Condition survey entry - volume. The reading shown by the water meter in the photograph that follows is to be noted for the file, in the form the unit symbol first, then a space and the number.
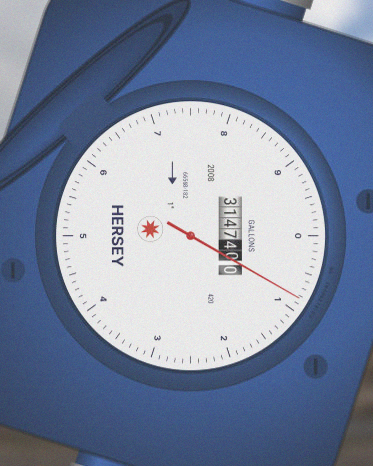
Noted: gal 3147400.8
